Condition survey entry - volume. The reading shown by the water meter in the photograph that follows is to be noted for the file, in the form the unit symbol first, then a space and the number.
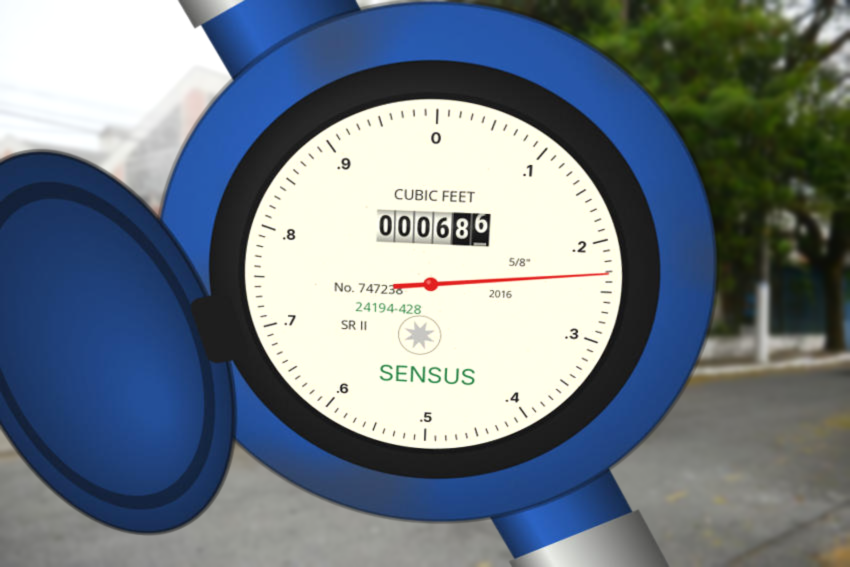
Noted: ft³ 686.23
